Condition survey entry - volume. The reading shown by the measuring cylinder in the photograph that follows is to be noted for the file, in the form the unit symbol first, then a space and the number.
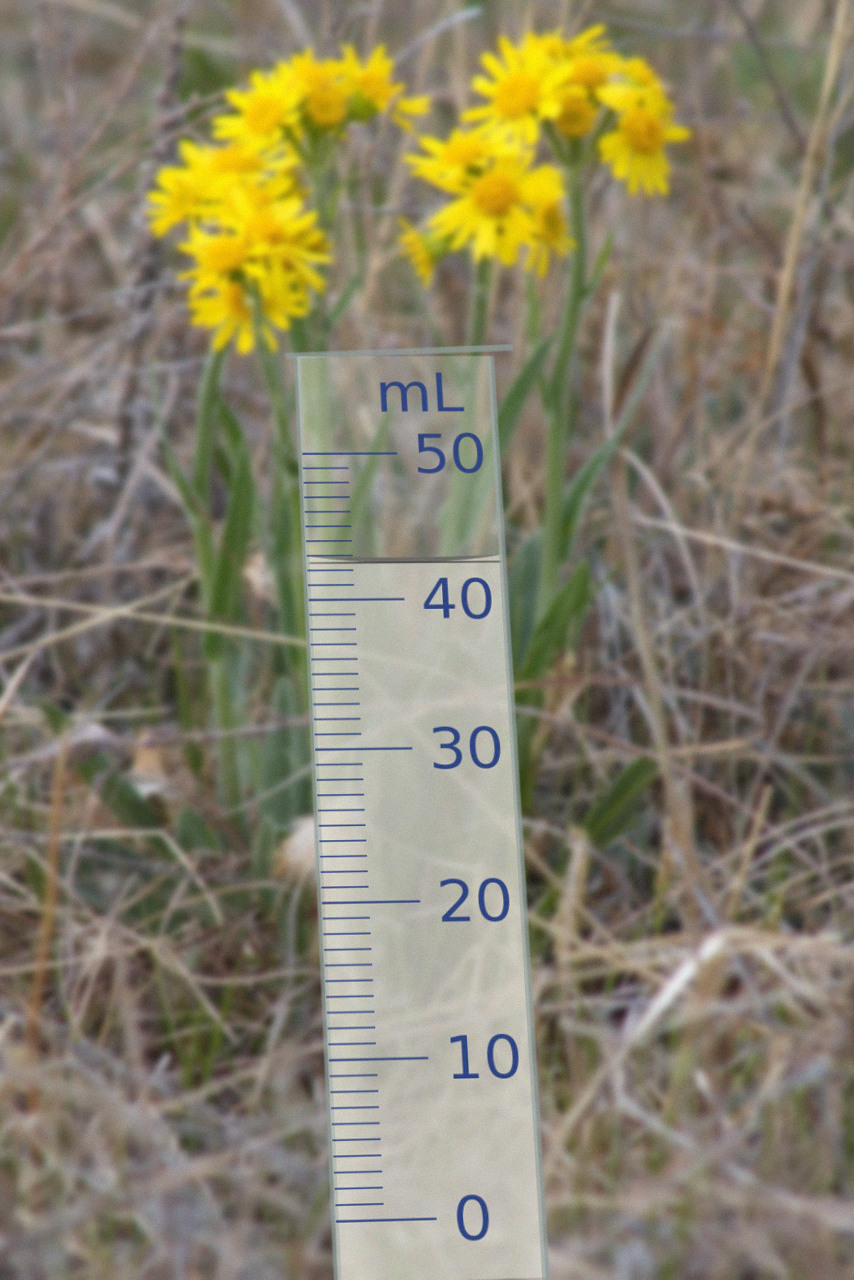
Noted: mL 42.5
